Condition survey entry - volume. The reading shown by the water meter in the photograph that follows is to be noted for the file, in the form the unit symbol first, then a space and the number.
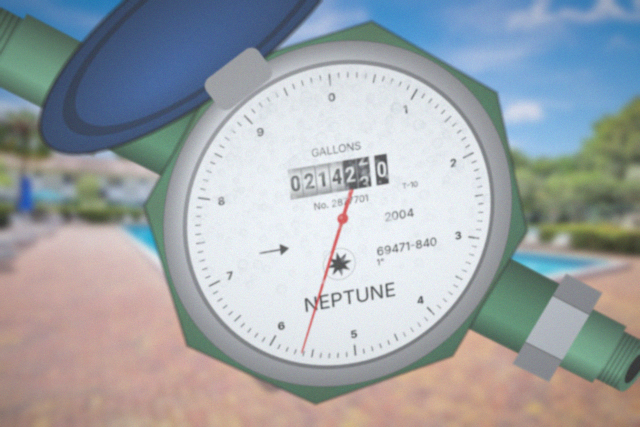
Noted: gal 214225.6
